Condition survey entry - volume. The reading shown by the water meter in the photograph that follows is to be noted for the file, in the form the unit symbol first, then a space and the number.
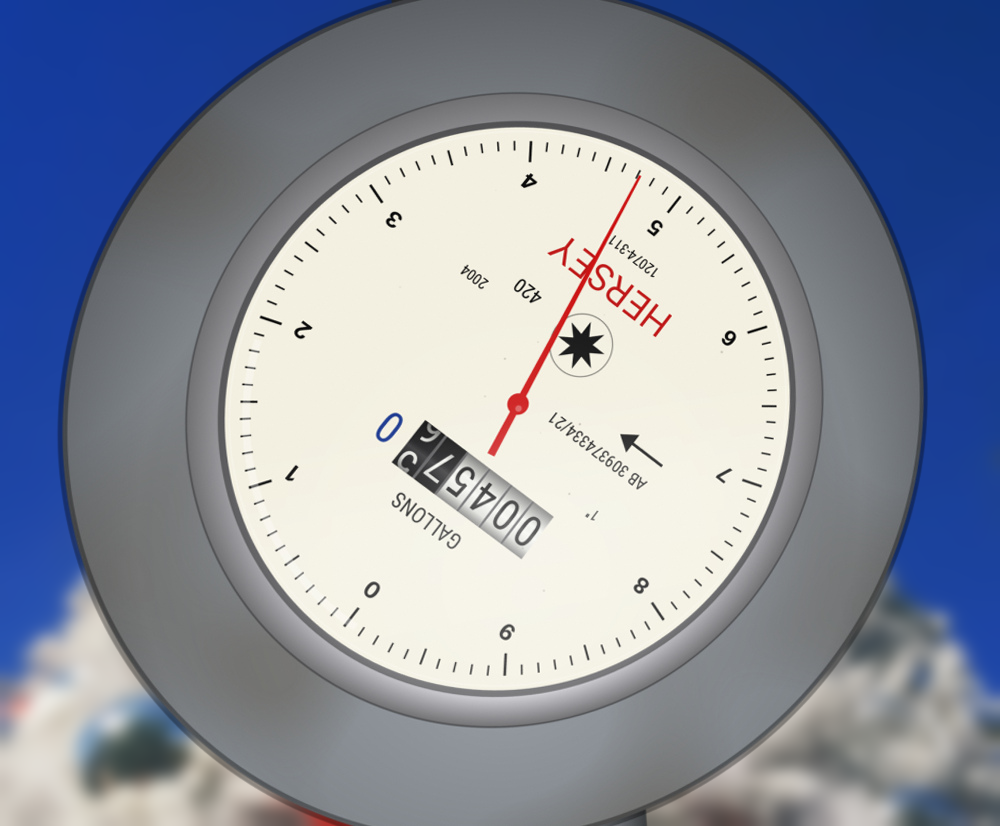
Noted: gal 45754.7
